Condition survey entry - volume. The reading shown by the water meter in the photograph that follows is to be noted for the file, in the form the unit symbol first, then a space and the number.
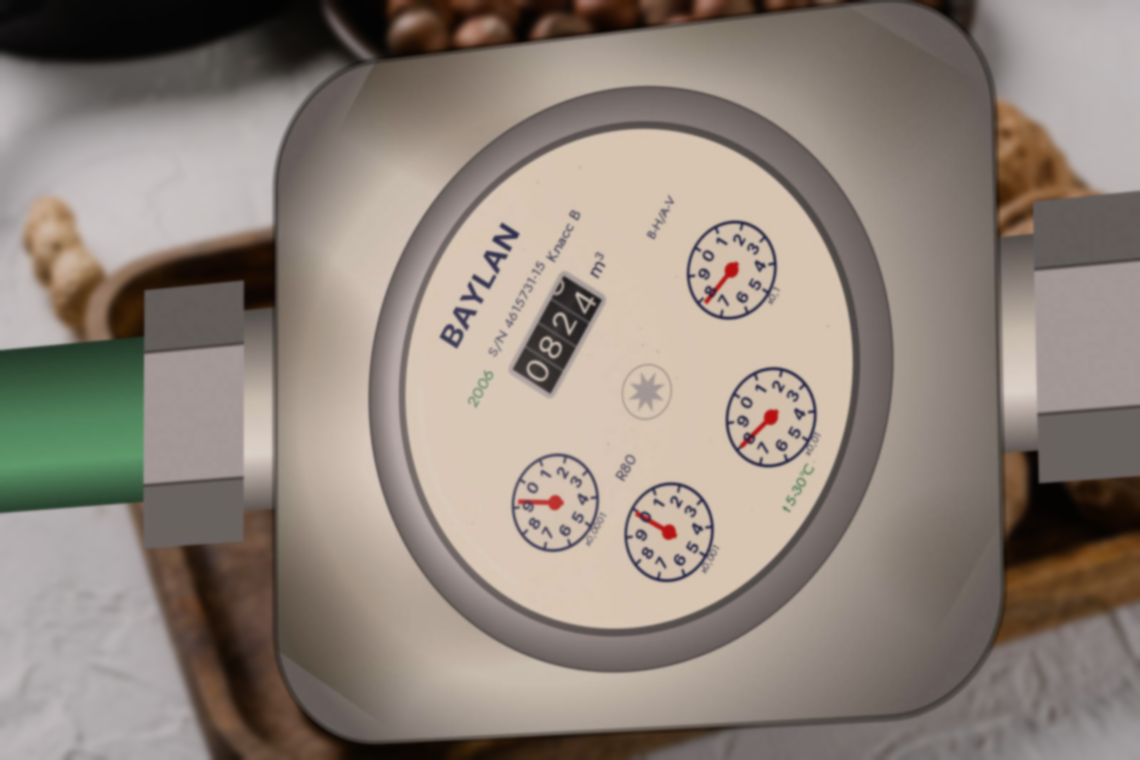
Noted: m³ 823.7799
